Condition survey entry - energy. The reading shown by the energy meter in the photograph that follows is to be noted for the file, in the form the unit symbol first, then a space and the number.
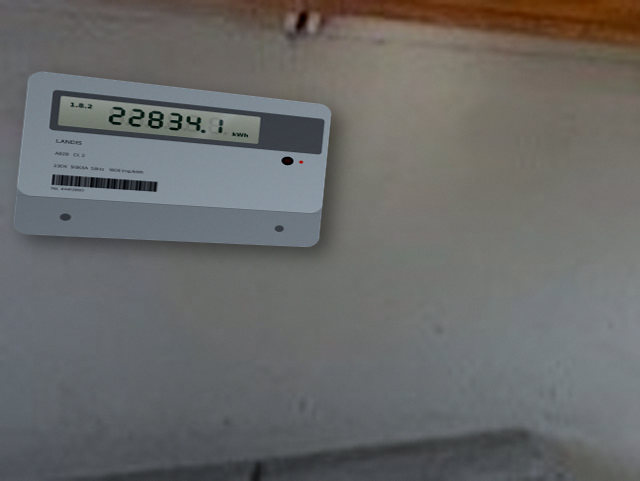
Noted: kWh 22834.1
